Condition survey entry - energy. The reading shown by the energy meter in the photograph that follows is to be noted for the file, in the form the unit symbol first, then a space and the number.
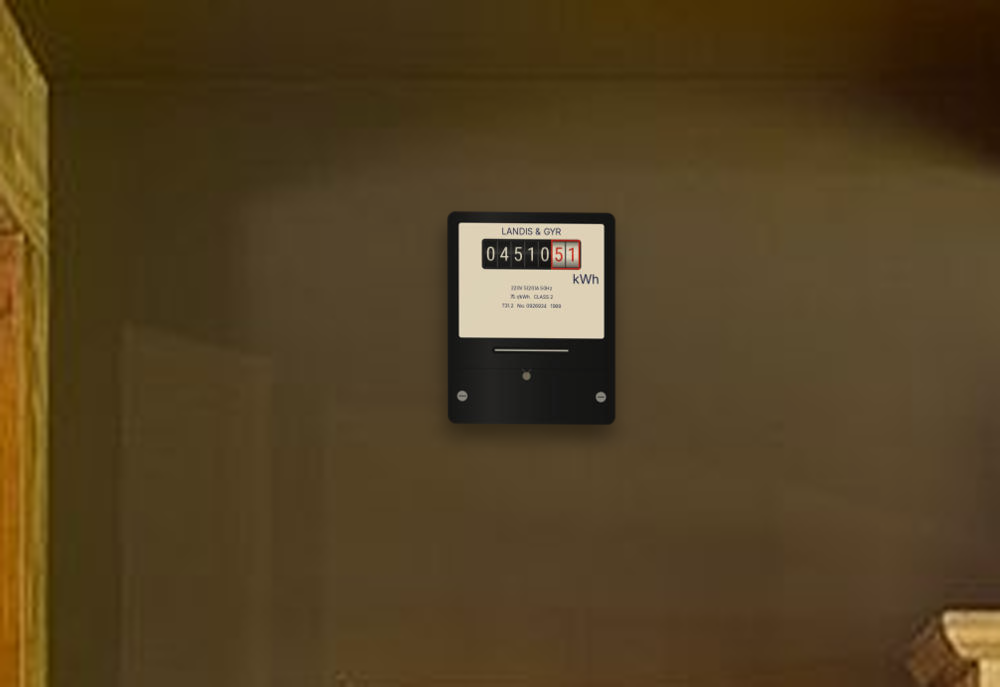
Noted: kWh 4510.51
